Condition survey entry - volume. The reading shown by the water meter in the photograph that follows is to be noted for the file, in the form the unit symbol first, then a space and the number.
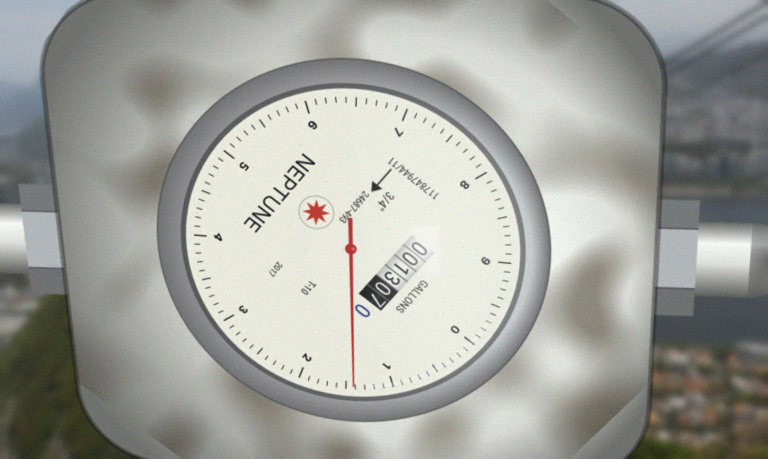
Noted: gal 13071.4
